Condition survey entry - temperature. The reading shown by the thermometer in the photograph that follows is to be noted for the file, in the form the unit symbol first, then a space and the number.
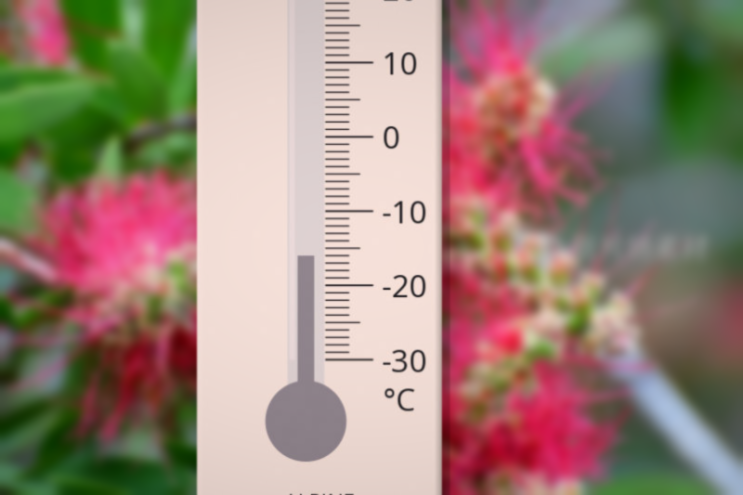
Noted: °C -16
